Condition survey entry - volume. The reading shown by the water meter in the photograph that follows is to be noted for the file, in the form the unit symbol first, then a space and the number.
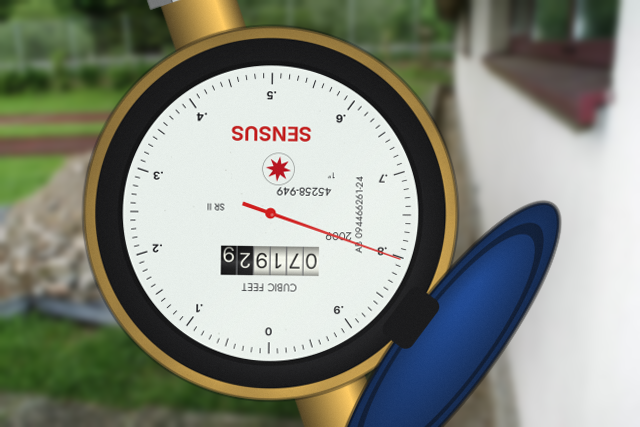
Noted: ft³ 71928.80
